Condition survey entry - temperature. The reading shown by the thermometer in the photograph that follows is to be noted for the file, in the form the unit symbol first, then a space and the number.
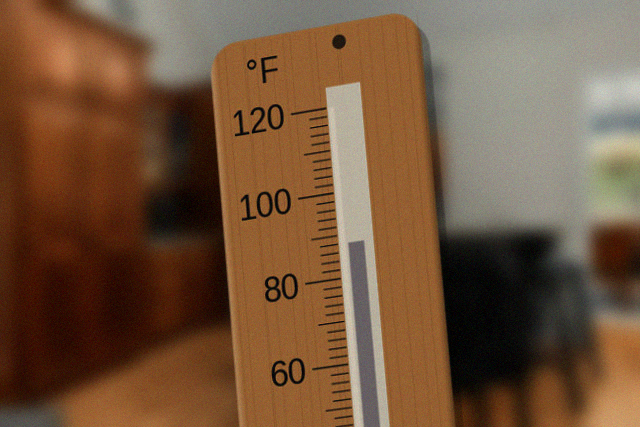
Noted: °F 88
